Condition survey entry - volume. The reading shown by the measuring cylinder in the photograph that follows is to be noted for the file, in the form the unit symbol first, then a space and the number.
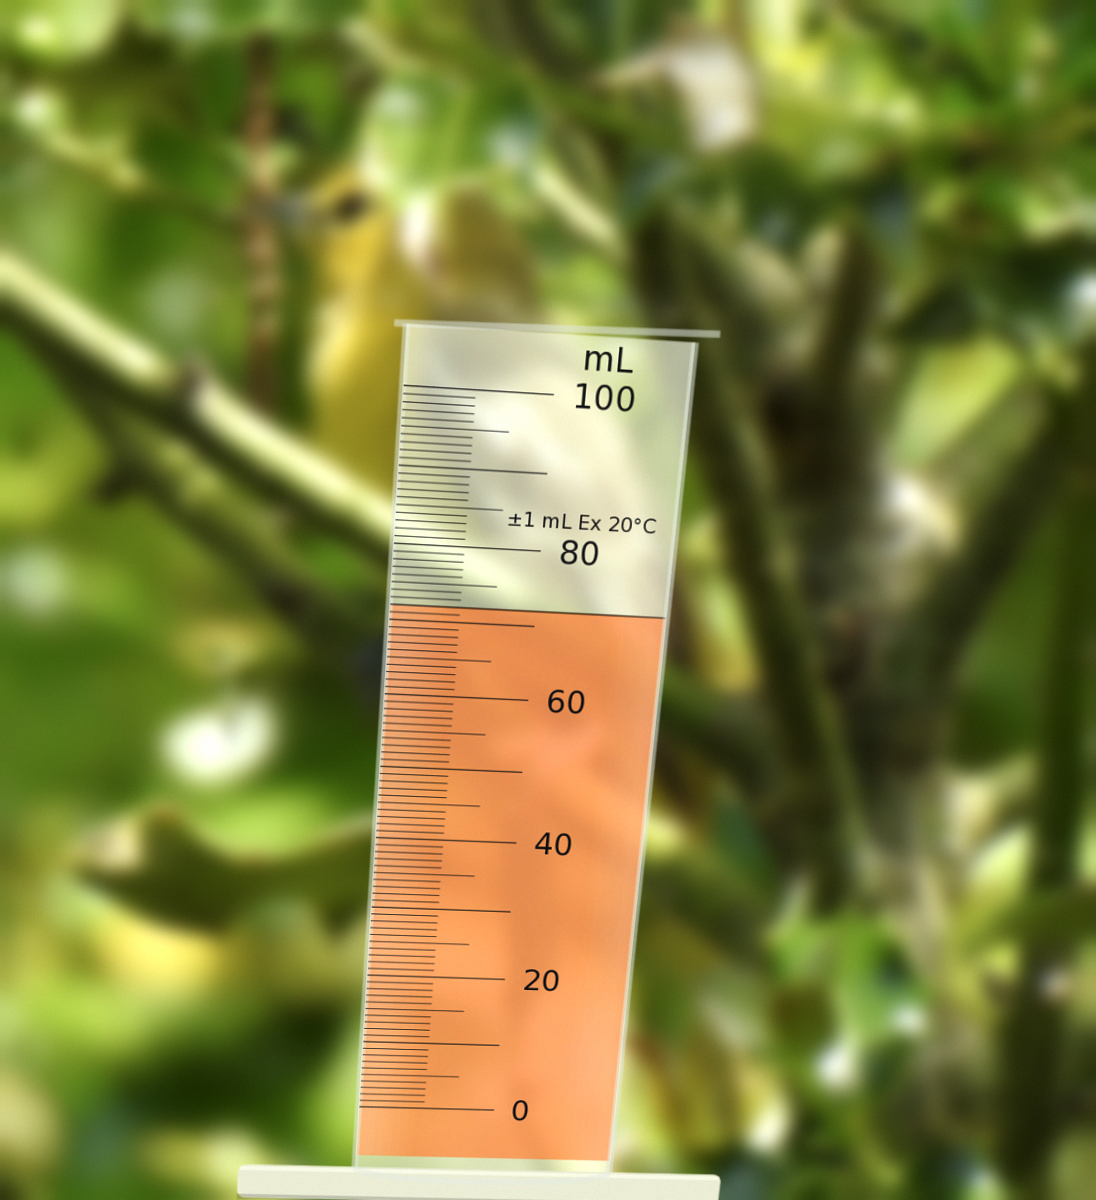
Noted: mL 72
